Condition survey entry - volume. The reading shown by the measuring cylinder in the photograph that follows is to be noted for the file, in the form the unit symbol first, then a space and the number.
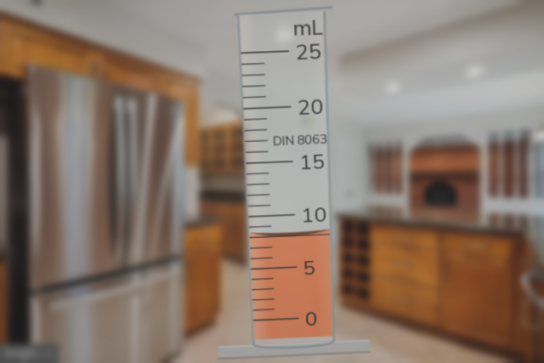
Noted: mL 8
